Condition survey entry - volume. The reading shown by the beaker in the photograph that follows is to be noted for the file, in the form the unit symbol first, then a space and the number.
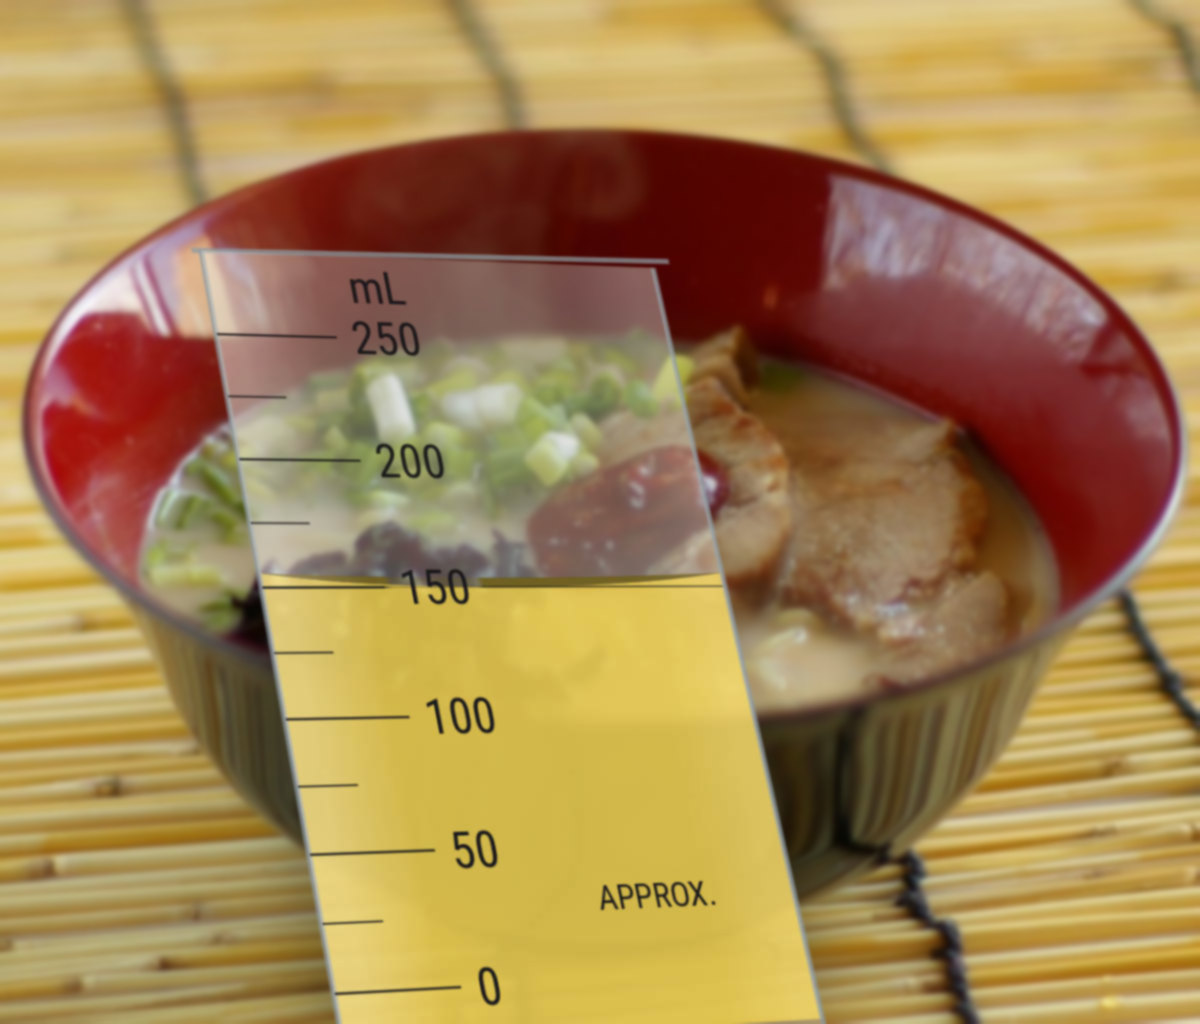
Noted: mL 150
